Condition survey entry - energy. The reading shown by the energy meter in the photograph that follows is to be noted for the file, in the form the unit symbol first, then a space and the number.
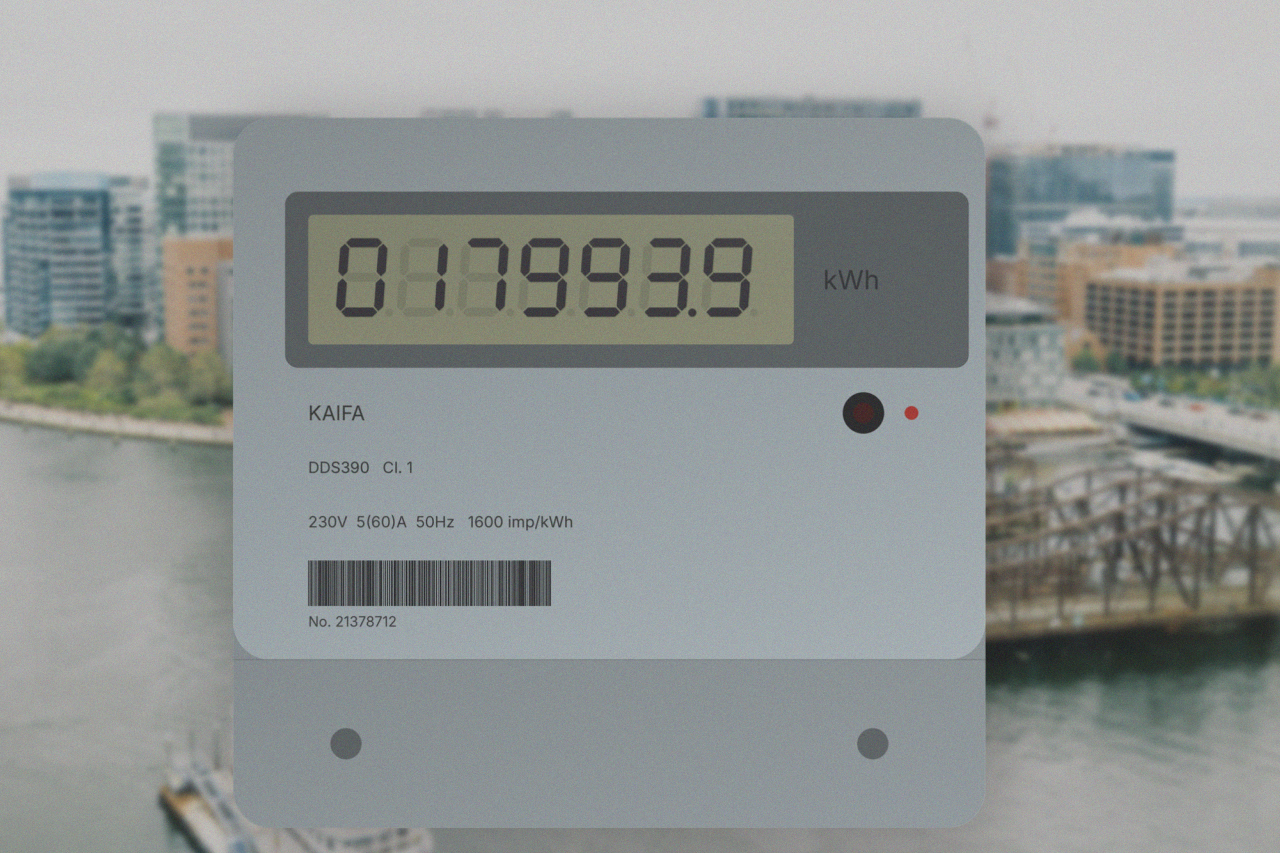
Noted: kWh 17993.9
